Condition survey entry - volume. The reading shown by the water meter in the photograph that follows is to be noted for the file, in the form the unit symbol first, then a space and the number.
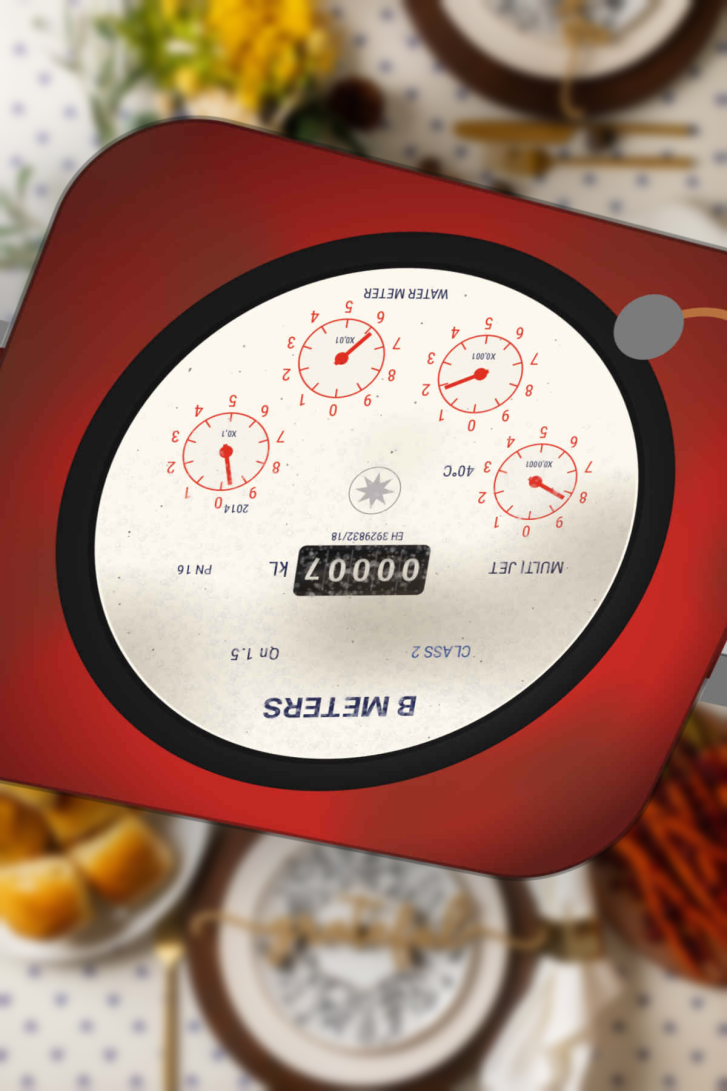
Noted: kL 6.9618
